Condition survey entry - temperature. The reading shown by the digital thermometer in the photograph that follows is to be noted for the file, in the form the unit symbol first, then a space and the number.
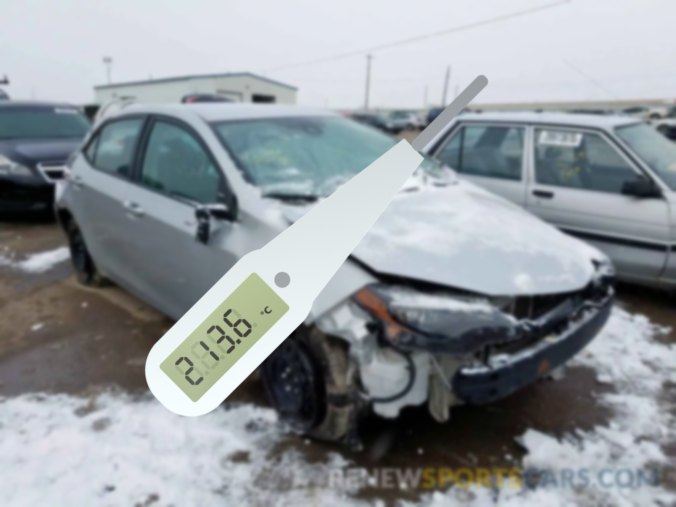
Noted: °C 213.6
